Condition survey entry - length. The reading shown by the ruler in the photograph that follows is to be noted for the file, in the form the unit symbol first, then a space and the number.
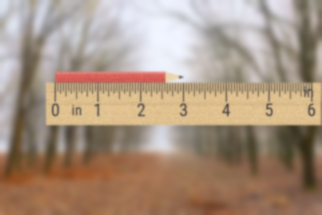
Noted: in 3
